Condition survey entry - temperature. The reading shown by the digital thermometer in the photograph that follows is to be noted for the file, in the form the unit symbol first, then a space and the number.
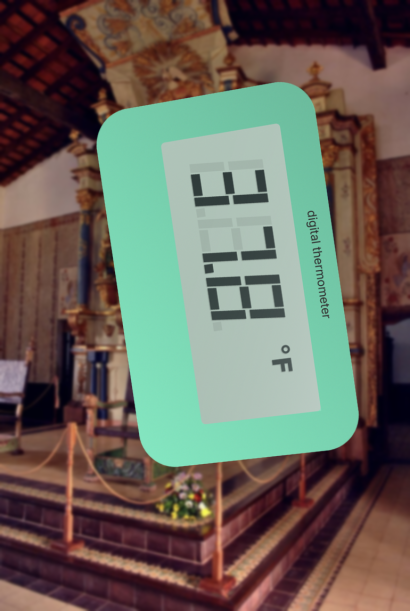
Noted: °F 37.8
